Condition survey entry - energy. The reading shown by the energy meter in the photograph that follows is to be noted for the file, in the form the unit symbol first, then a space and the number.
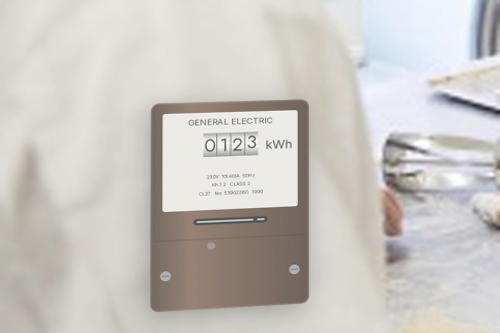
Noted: kWh 123
